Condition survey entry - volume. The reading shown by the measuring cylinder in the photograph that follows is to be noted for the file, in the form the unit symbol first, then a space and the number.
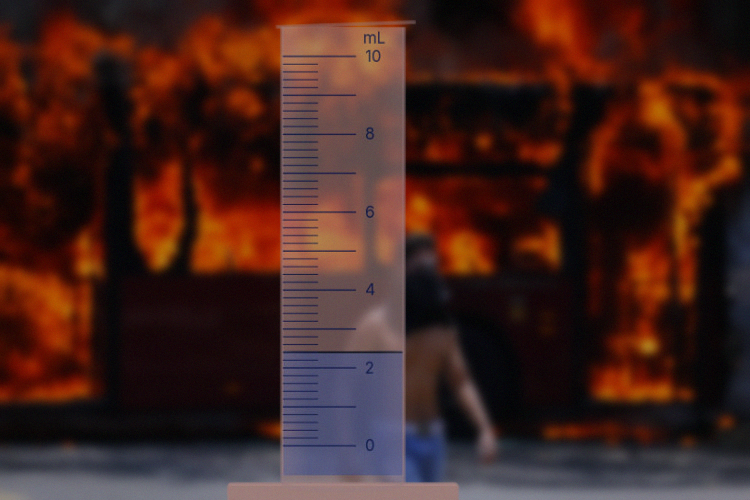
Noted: mL 2.4
